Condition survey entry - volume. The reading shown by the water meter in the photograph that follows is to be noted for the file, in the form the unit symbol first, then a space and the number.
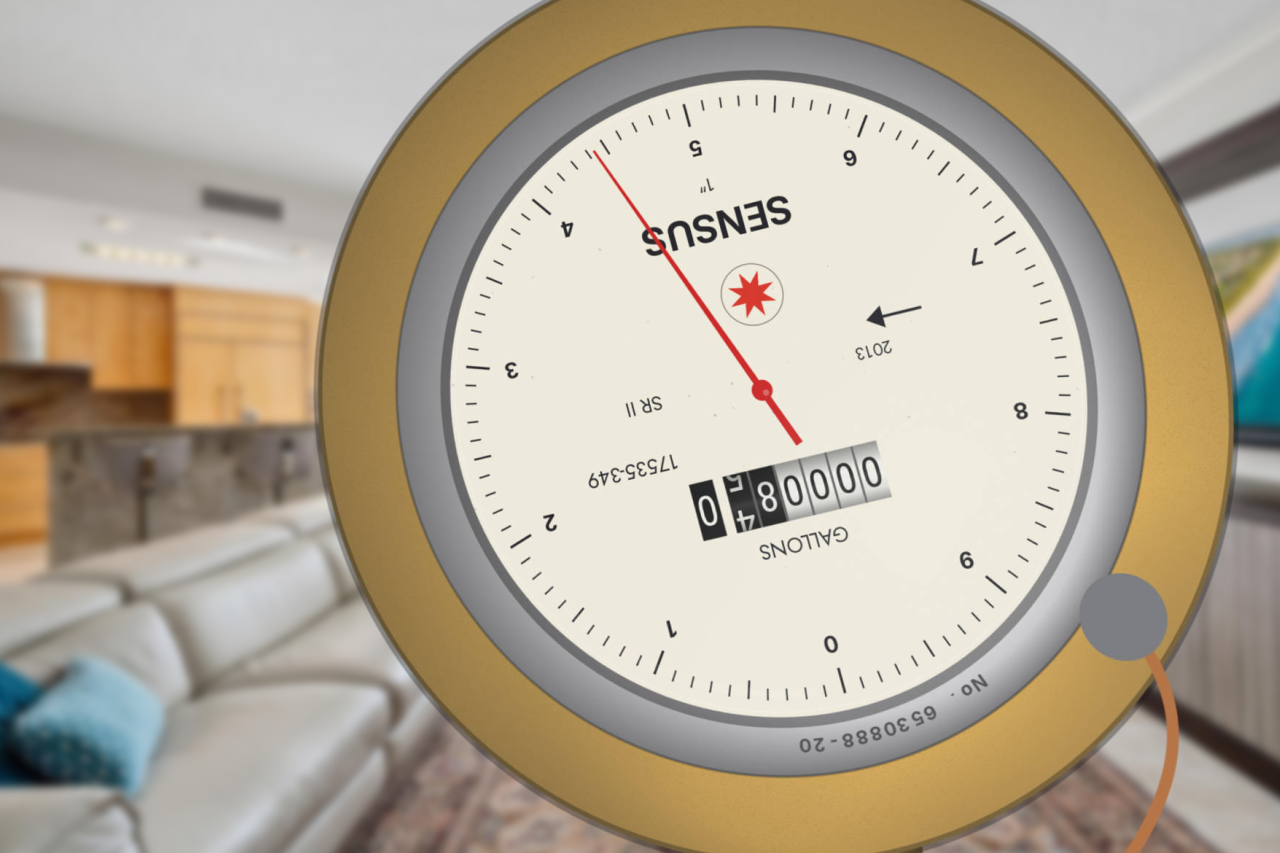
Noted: gal 844.4
